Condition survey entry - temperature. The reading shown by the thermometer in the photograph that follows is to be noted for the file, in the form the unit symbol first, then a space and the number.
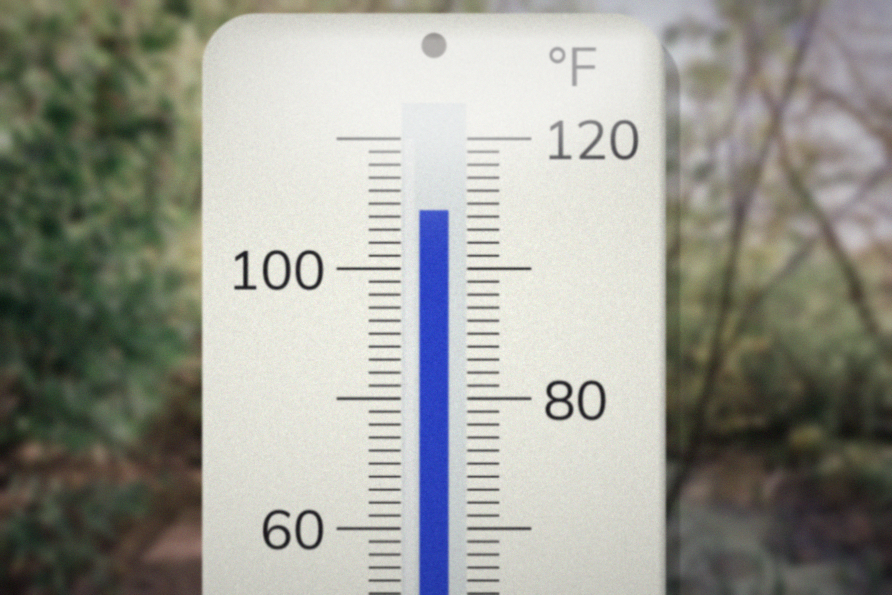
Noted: °F 109
